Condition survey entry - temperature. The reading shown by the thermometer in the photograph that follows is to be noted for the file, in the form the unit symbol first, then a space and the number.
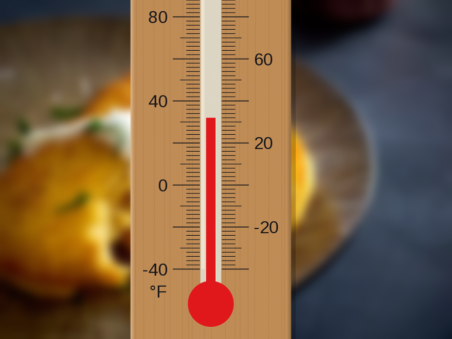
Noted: °F 32
